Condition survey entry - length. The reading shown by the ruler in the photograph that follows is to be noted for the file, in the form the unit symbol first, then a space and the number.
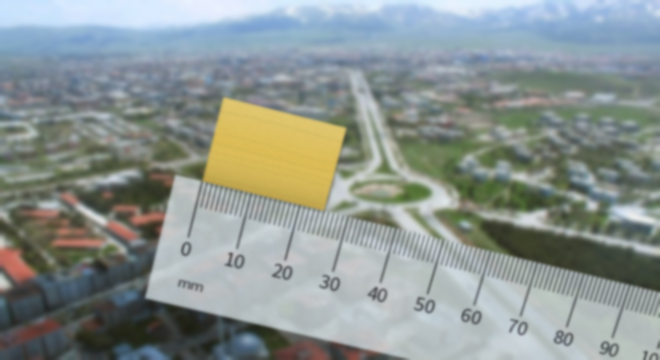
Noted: mm 25
